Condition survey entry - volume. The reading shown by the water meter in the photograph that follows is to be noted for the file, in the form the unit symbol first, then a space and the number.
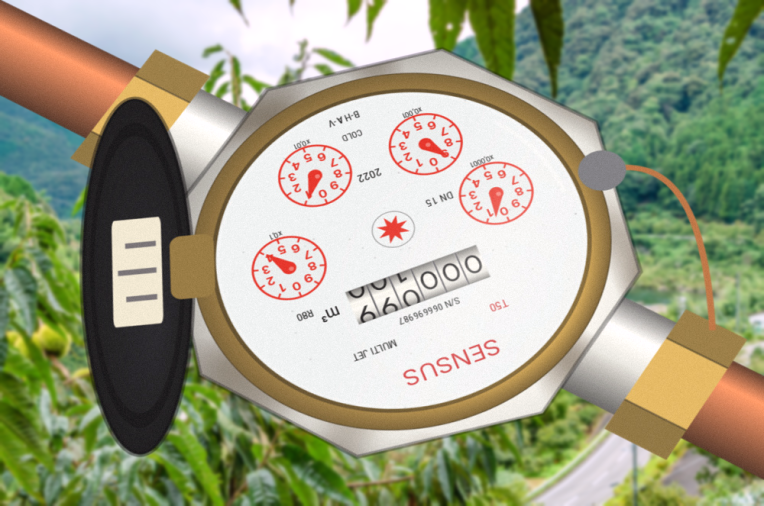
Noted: m³ 99.4090
